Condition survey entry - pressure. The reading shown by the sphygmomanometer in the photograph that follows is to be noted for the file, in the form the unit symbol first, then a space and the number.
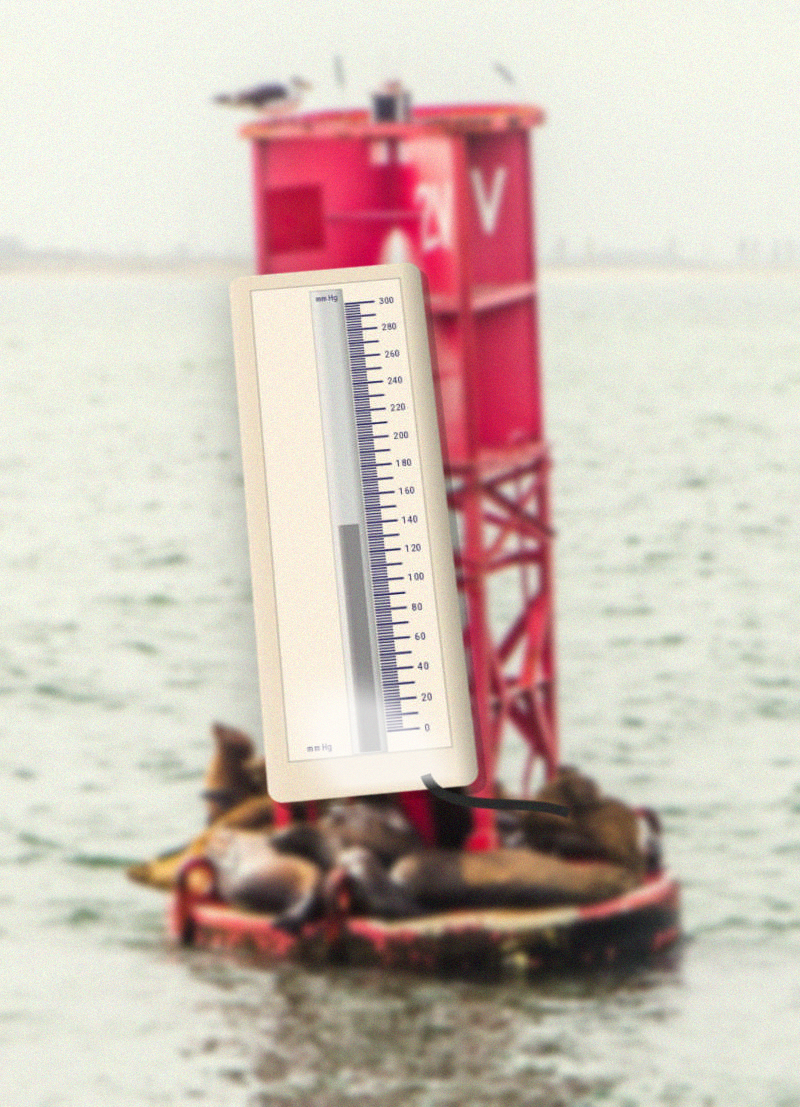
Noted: mmHg 140
